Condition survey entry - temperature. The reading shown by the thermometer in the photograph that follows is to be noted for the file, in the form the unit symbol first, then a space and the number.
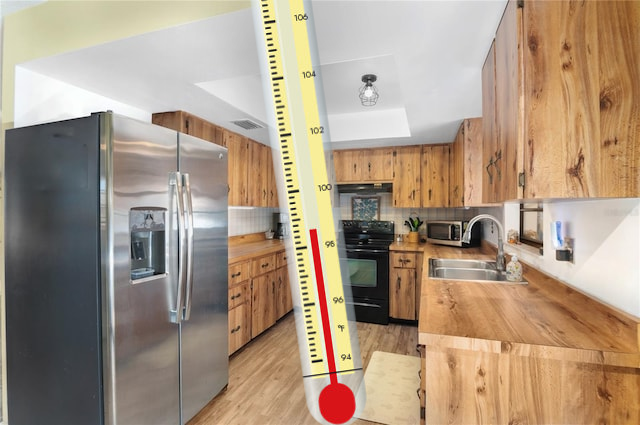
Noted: °F 98.6
